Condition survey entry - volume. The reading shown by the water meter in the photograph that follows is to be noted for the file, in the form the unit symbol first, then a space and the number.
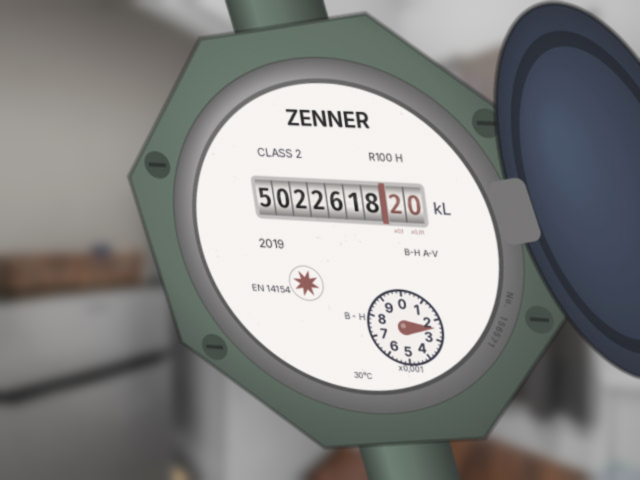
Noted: kL 5022618.202
